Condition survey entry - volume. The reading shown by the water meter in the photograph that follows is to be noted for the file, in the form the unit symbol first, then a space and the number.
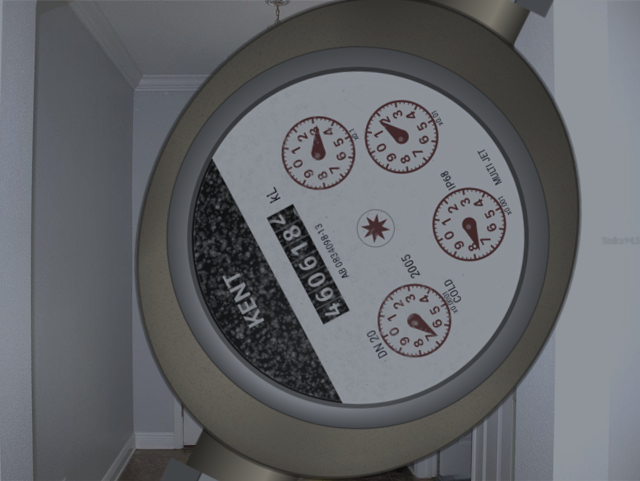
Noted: kL 4606182.3176
